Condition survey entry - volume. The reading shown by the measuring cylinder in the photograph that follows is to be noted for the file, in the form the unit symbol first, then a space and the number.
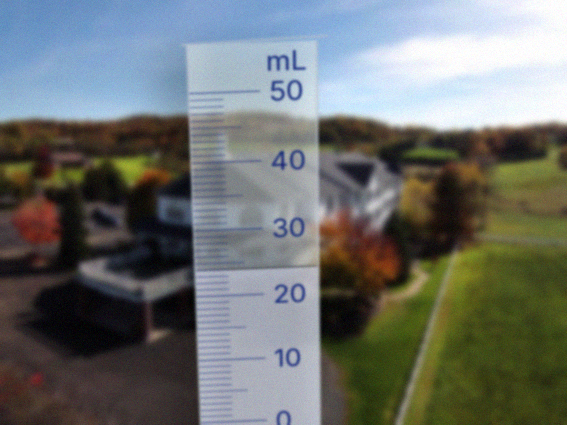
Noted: mL 24
